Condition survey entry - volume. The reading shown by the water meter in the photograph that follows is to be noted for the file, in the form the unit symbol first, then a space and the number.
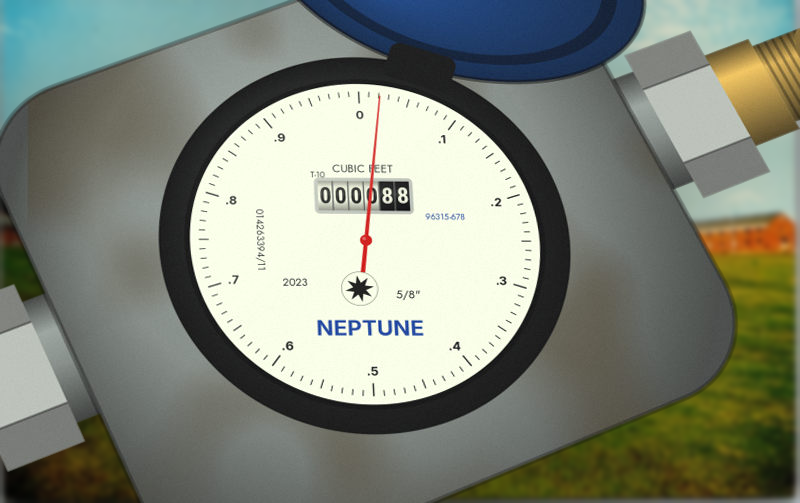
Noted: ft³ 88.02
